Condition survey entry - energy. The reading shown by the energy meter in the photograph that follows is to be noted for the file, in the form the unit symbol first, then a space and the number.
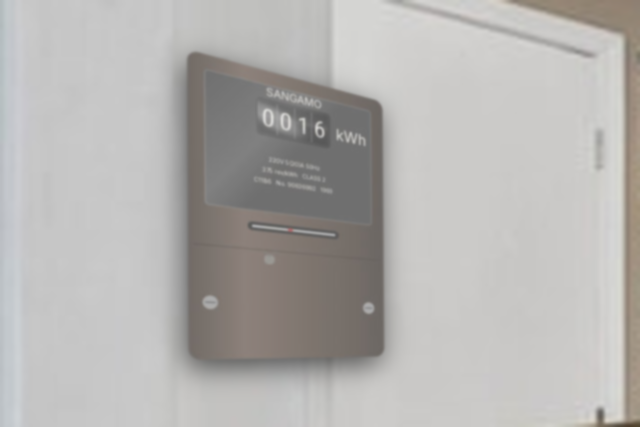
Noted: kWh 16
